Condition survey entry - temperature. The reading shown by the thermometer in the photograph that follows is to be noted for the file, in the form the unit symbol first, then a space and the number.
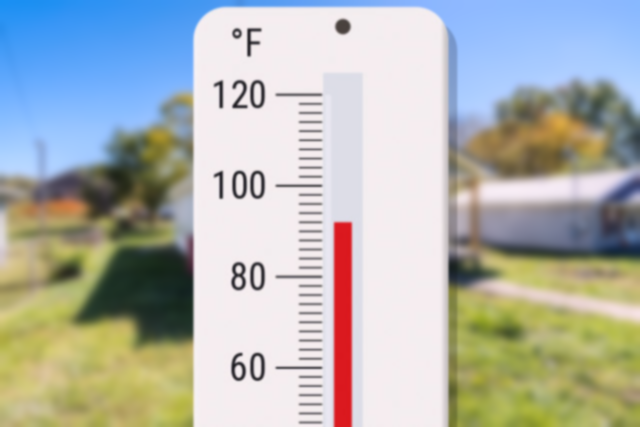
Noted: °F 92
